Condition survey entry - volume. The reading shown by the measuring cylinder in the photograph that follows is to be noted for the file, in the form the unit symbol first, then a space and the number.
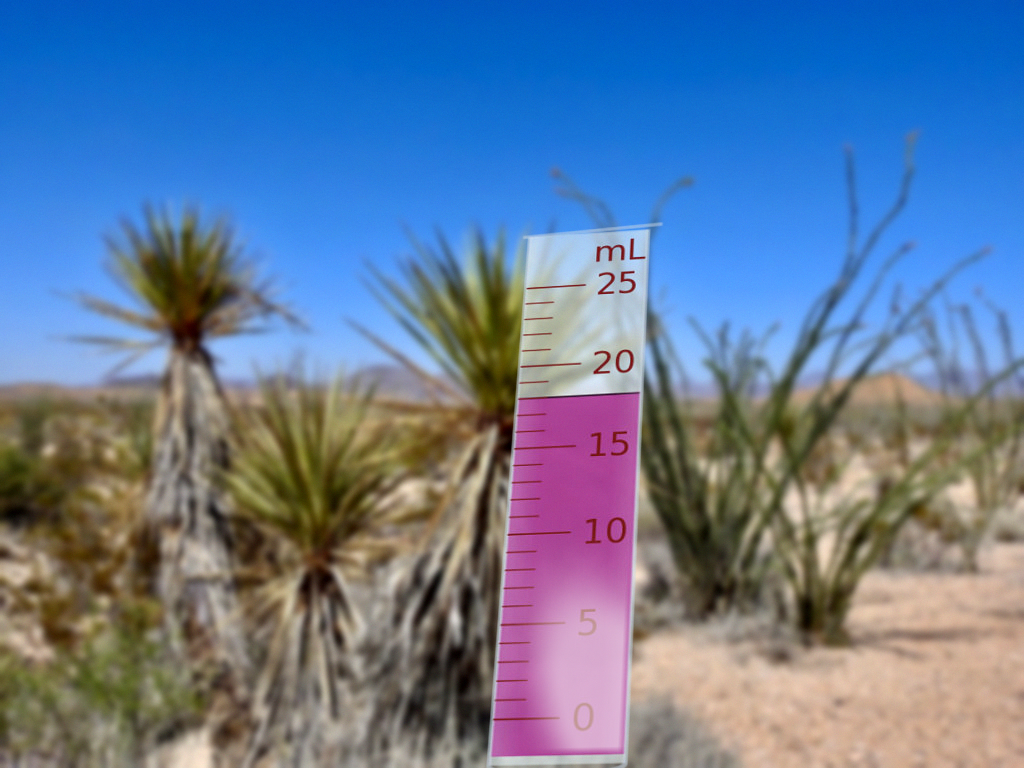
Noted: mL 18
